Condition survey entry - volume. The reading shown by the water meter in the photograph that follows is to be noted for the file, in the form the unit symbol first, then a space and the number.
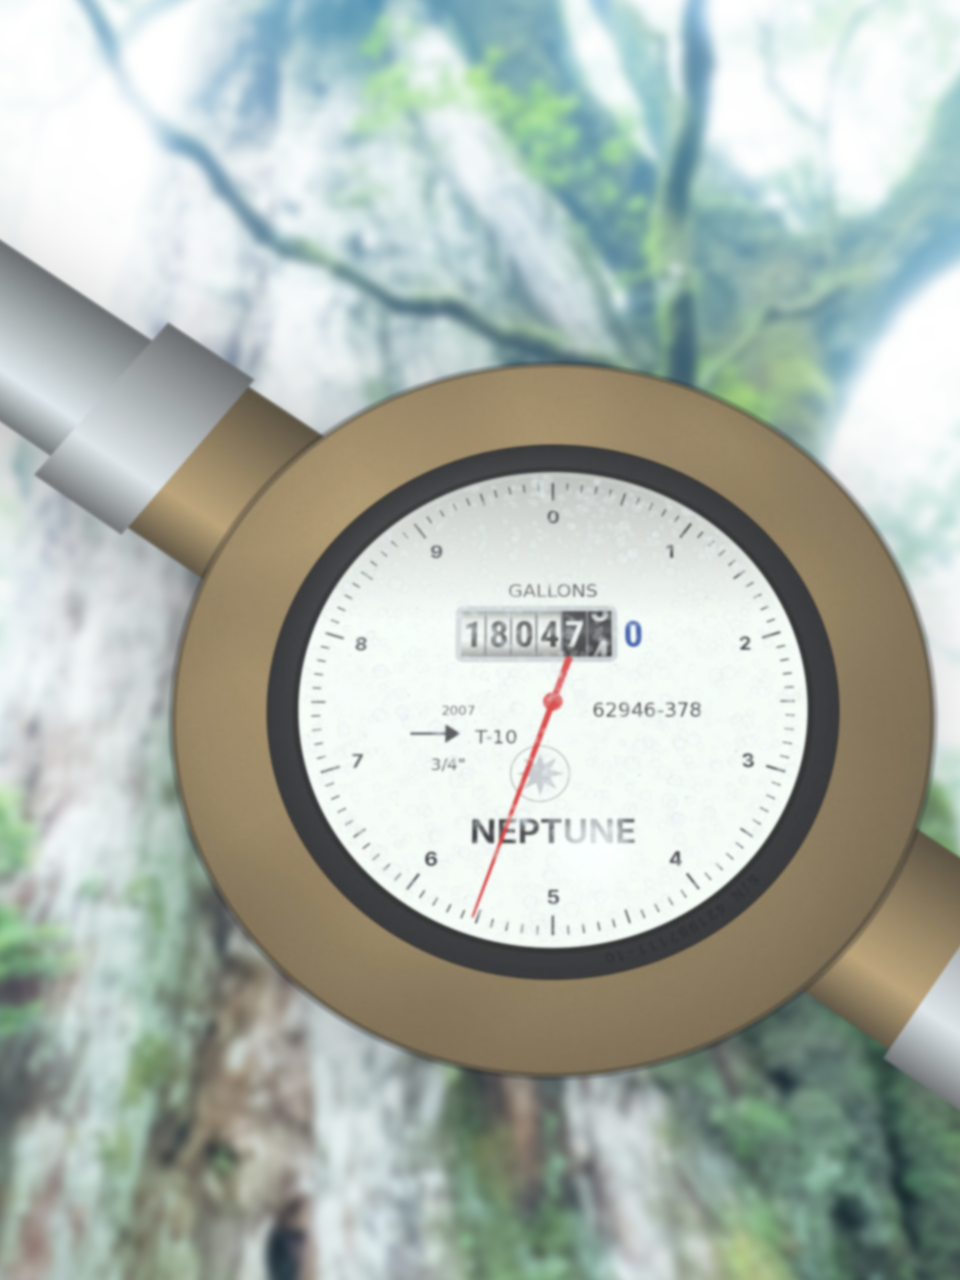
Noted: gal 1804735.5
